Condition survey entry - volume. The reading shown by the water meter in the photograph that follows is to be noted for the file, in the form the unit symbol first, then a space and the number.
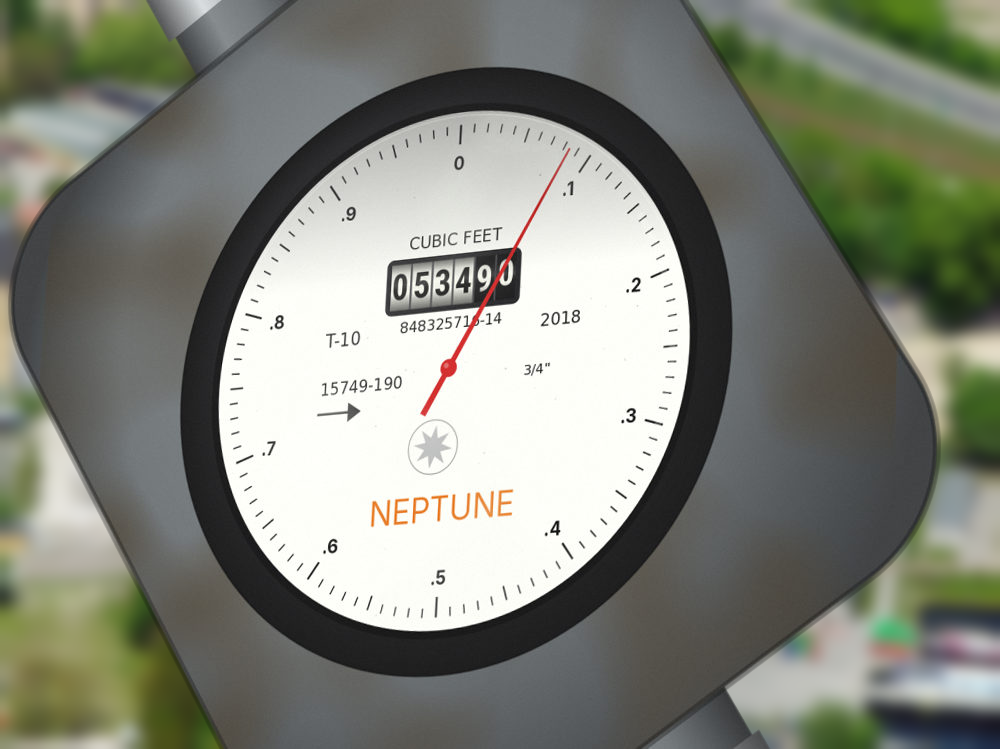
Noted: ft³ 53490.08
